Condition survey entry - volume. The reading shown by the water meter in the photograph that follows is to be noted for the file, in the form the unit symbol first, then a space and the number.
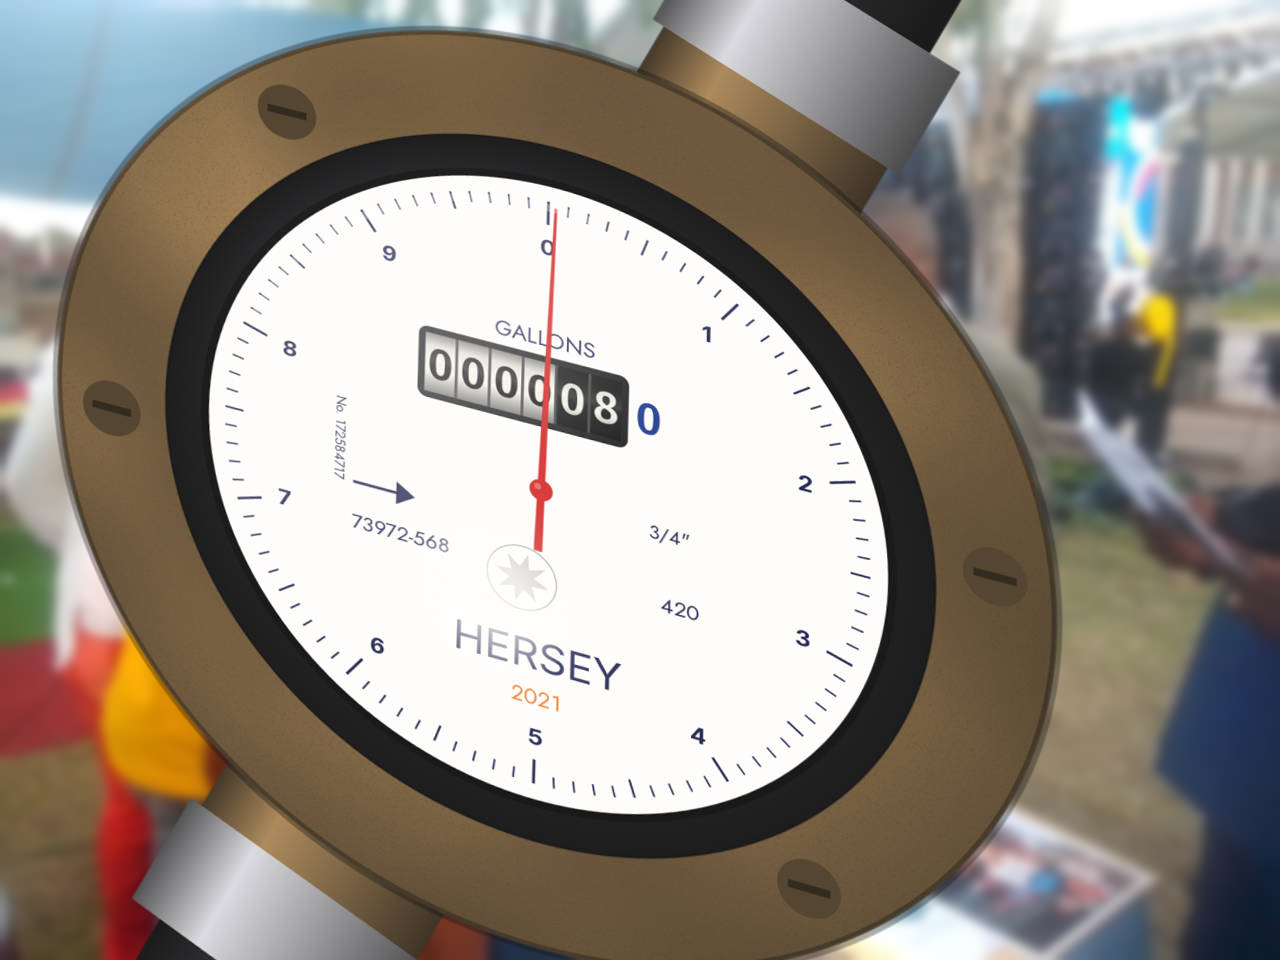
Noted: gal 80.0
